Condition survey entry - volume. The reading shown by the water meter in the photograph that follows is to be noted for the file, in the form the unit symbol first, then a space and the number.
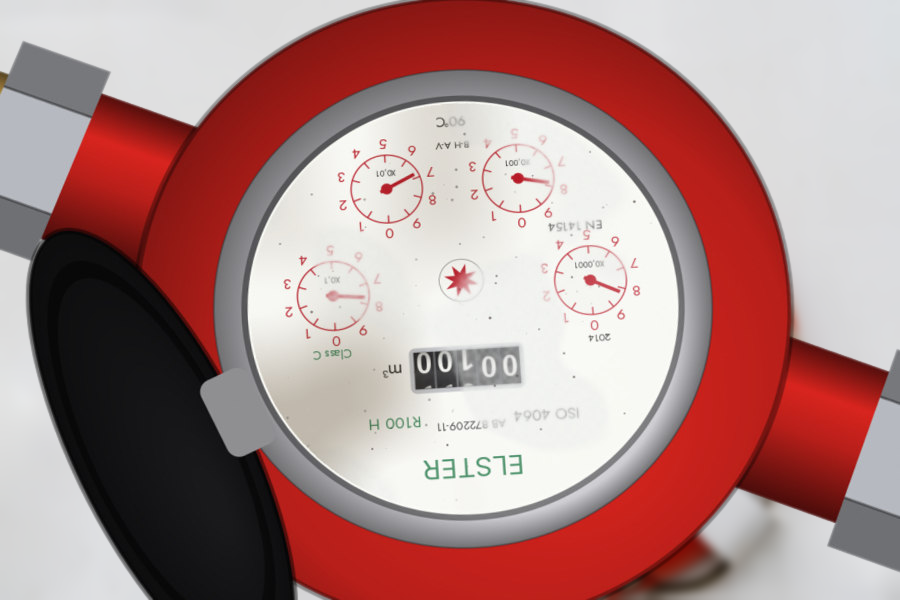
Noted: m³ 99.7678
